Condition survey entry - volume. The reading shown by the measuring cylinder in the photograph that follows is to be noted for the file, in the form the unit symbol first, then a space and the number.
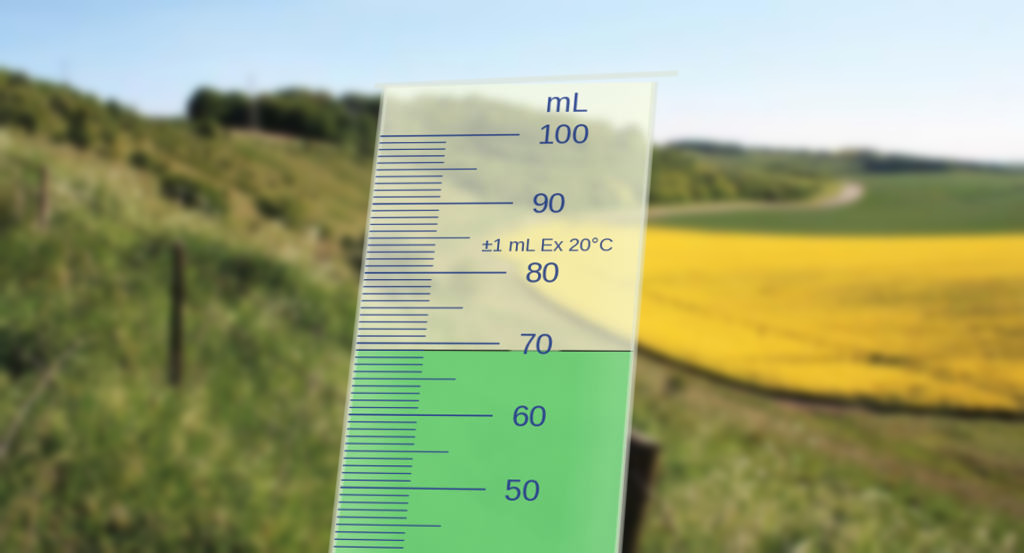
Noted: mL 69
